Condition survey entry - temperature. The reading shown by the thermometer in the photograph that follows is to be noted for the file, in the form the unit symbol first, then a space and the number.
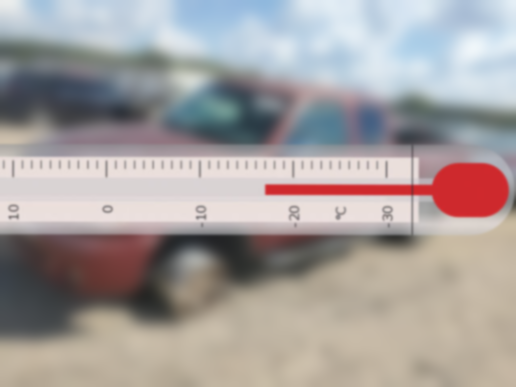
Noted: °C -17
